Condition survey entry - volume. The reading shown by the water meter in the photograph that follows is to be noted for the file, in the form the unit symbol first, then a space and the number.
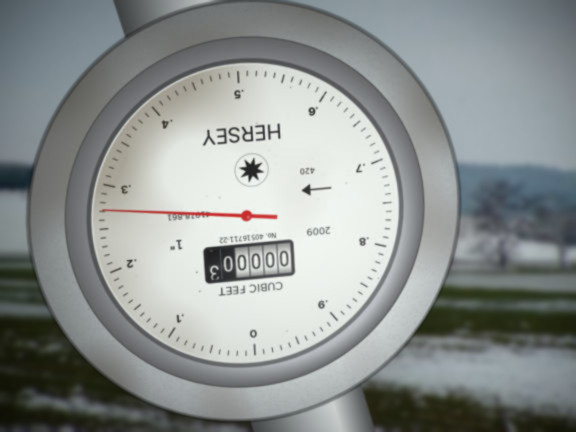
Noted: ft³ 3.27
